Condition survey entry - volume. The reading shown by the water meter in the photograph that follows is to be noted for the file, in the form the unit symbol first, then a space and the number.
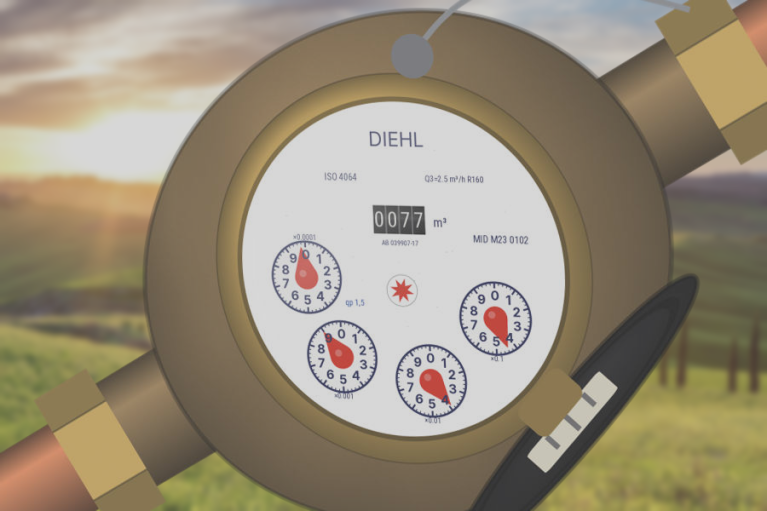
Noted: m³ 77.4389
